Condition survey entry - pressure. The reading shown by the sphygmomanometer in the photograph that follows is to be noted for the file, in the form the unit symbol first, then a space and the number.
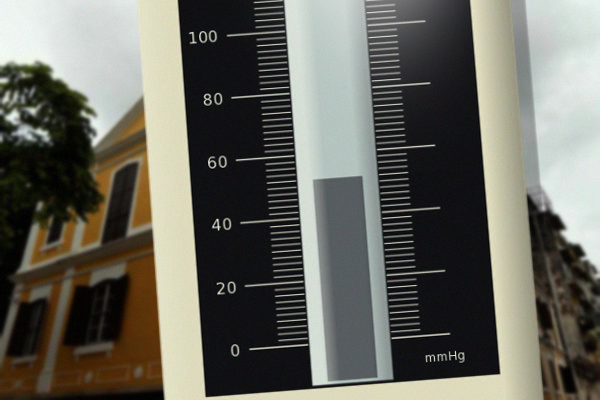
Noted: mmHg 52
